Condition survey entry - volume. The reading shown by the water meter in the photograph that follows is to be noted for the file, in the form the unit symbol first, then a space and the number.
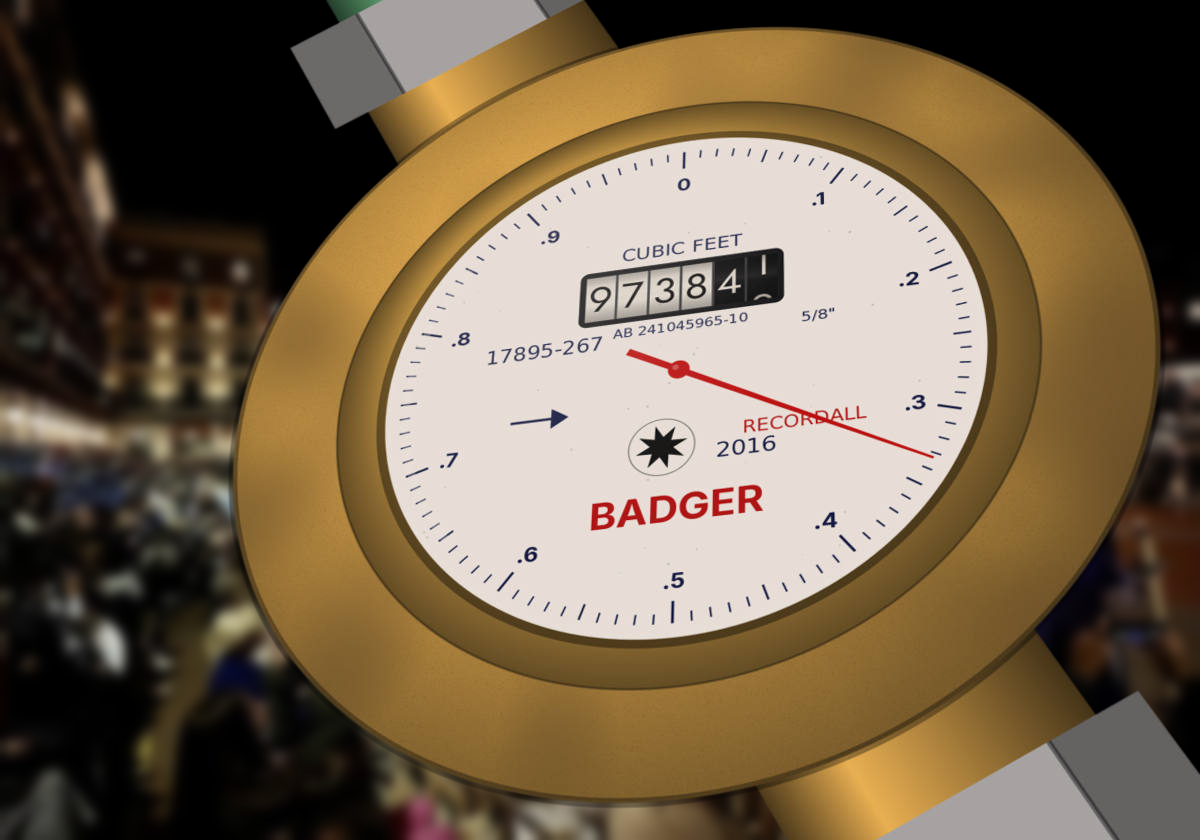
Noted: ft³ 973841.33
